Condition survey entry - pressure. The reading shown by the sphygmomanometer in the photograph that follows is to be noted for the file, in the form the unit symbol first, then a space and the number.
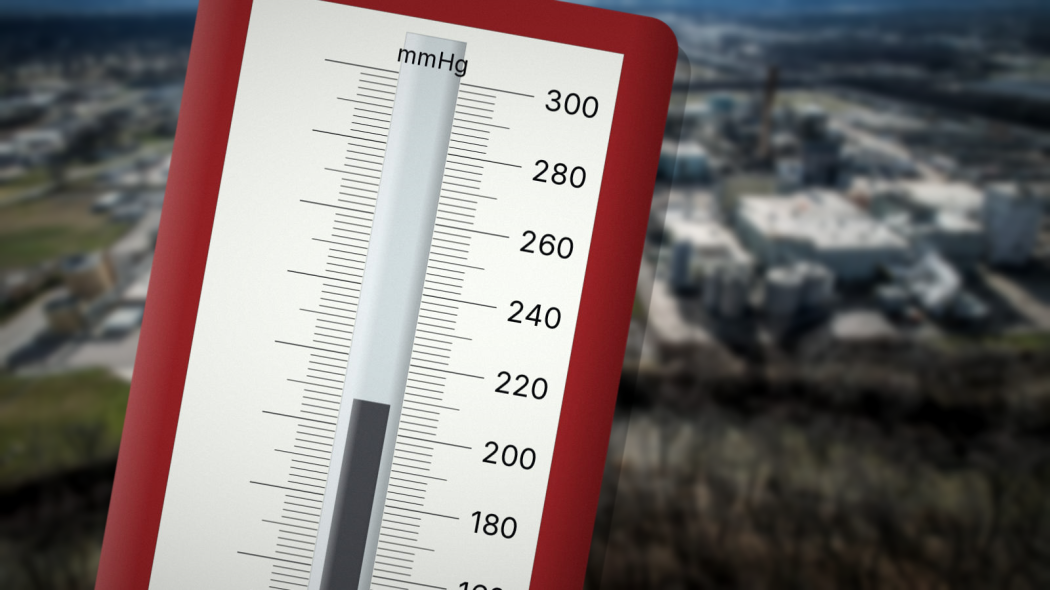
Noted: mmHg 208
